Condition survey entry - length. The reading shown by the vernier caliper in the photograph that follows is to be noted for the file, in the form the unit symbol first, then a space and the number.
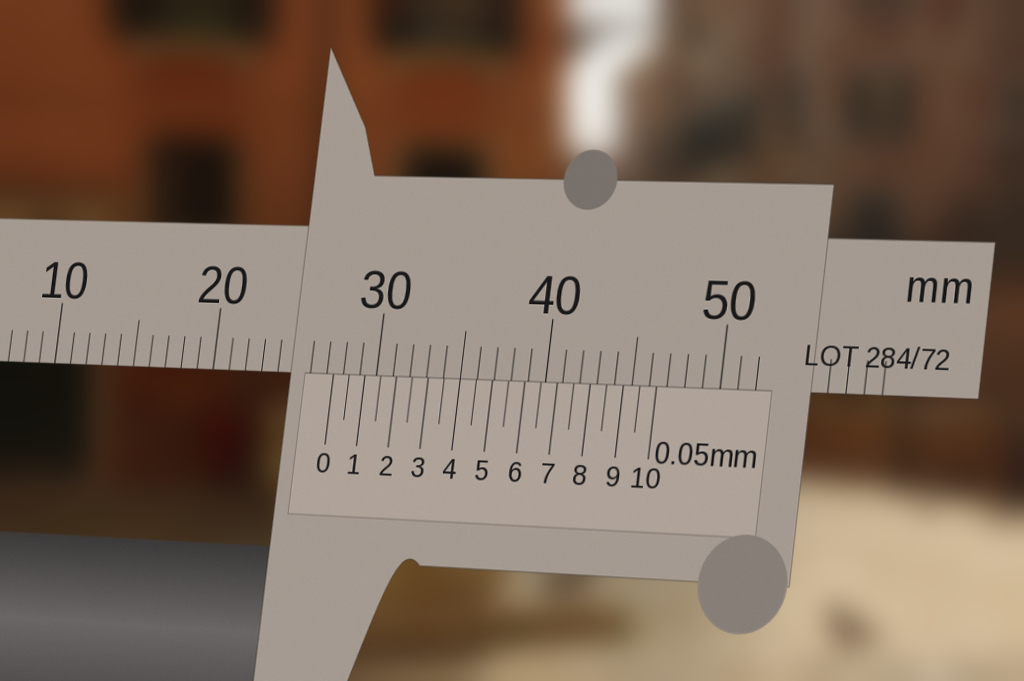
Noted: mm 27.4
